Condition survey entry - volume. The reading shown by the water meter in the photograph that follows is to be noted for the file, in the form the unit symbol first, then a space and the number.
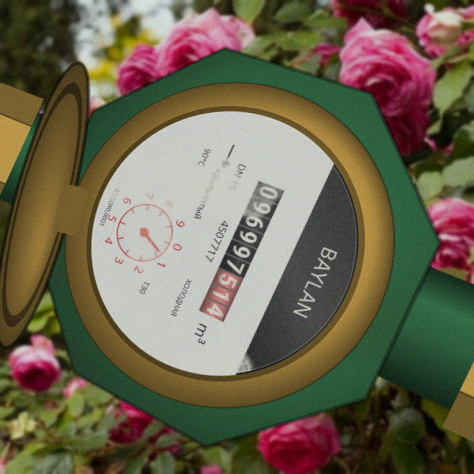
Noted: m³ 96997.5140
